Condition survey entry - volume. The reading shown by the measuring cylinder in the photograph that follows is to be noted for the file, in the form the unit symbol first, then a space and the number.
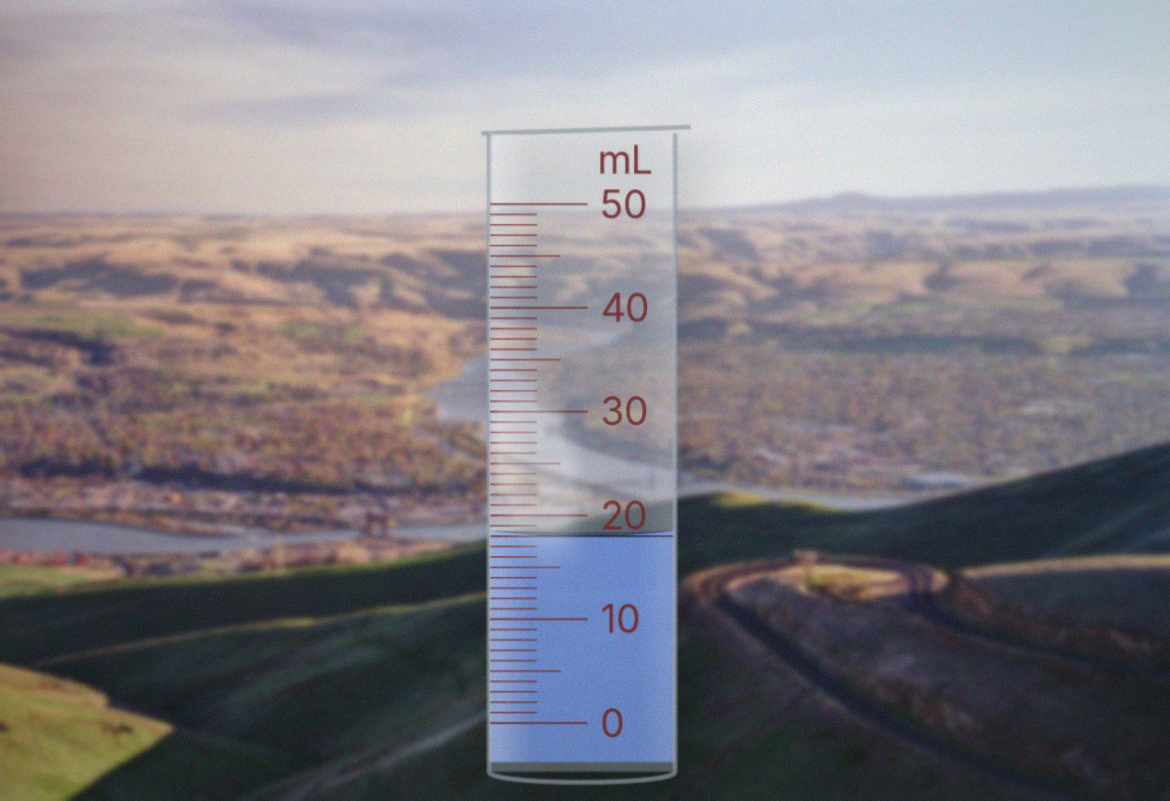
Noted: mL 18
